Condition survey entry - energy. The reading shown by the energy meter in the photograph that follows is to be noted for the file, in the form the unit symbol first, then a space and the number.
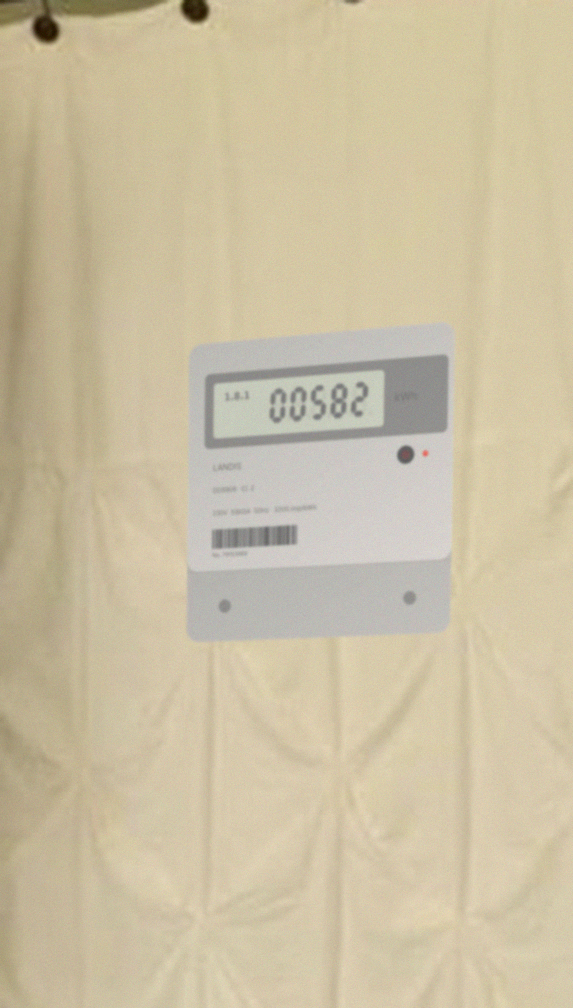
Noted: kWh 582
